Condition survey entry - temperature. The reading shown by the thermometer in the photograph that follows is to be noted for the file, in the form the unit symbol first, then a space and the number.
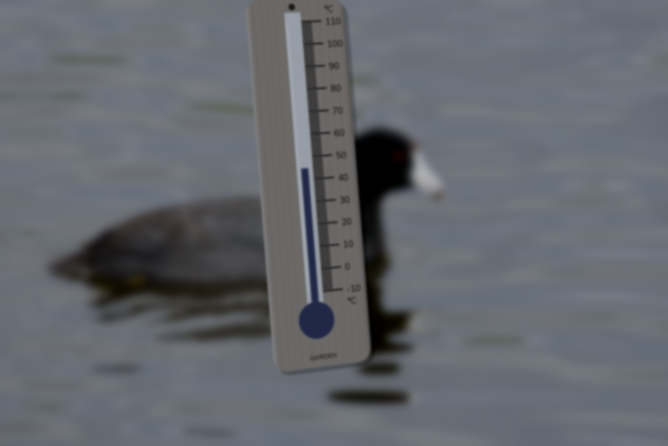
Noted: °C 45
